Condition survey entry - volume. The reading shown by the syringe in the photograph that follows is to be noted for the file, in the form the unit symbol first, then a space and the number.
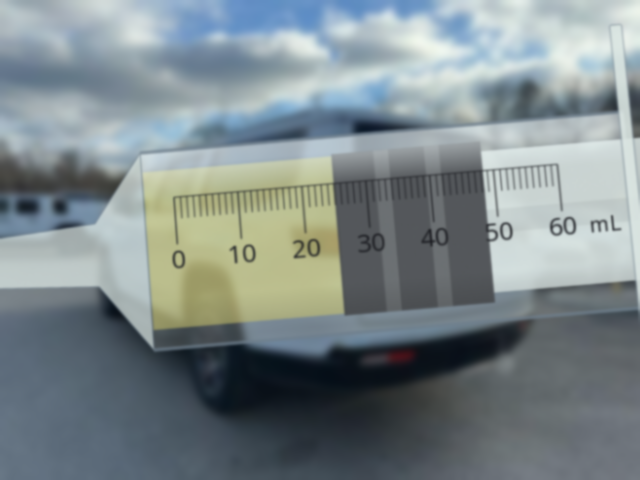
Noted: mL 25
